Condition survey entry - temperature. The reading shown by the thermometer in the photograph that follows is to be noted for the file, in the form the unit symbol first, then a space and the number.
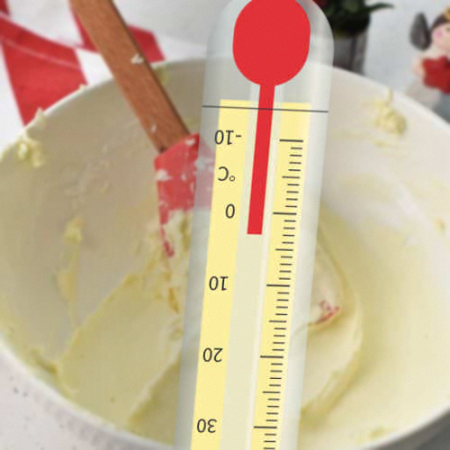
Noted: °C 3
